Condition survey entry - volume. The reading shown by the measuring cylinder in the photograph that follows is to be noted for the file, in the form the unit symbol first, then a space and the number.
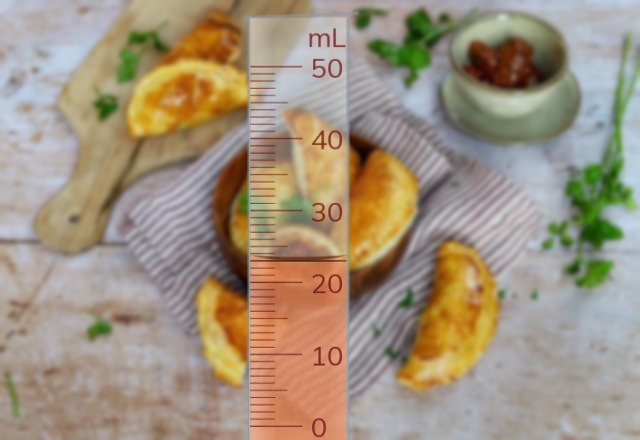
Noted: mL 23
